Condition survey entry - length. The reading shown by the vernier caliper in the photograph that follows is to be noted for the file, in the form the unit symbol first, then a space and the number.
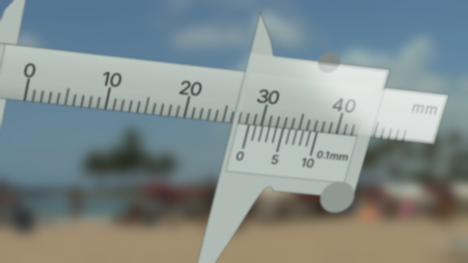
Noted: mm 28.4
